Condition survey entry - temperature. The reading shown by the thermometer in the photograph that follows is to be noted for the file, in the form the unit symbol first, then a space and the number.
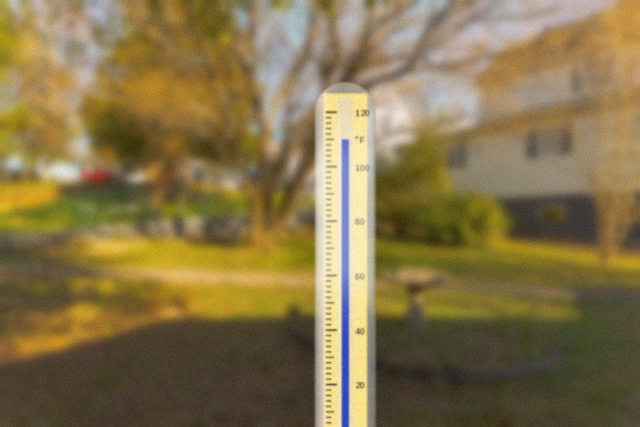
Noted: °F 110
